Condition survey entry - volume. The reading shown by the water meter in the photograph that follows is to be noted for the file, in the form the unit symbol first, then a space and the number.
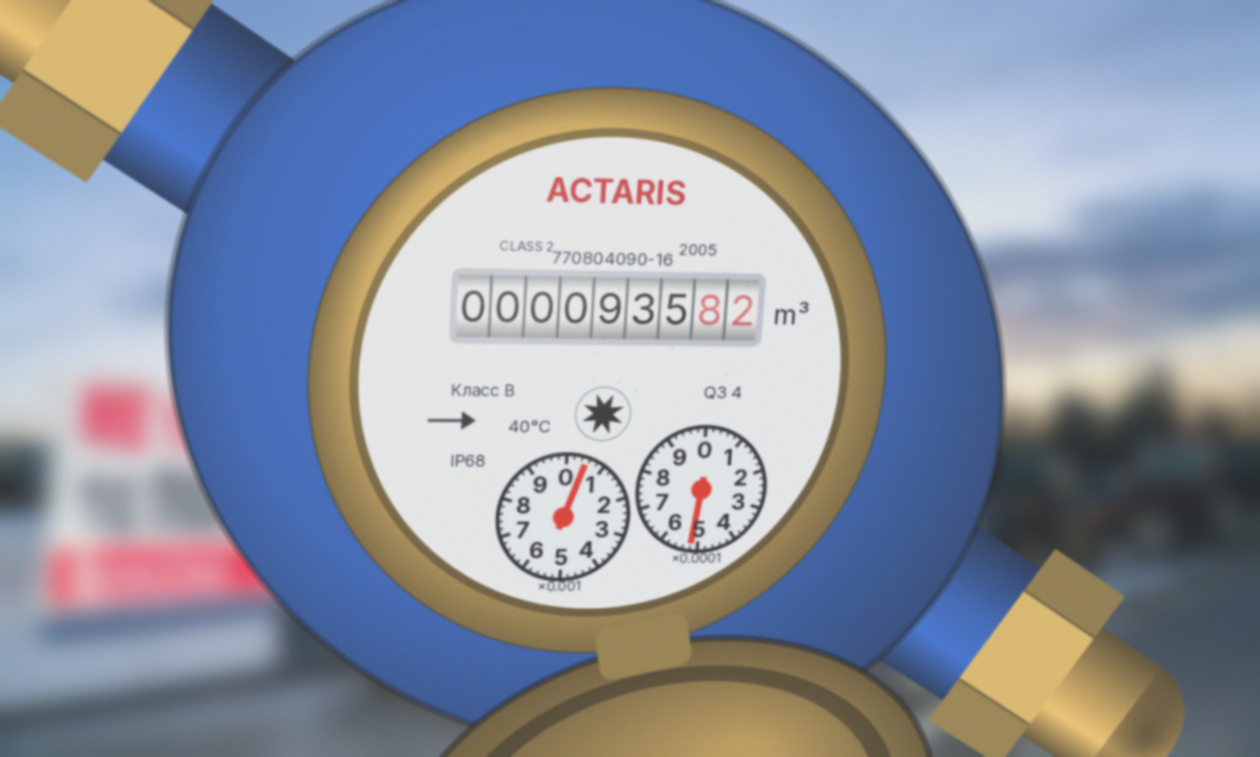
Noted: m³ 935.8205
